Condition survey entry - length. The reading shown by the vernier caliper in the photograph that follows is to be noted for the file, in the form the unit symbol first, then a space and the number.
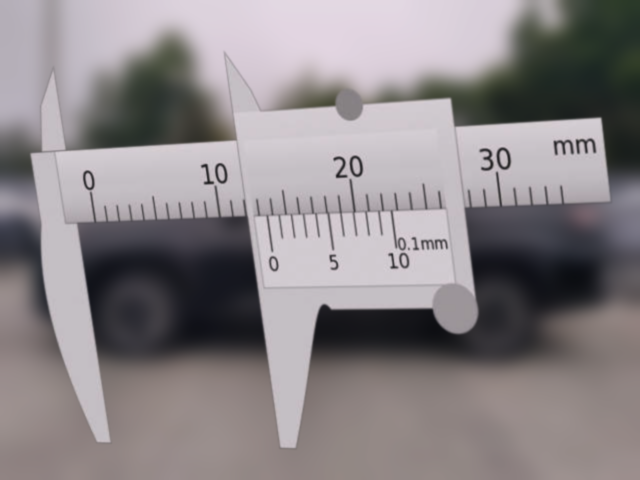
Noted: mm 13.6
